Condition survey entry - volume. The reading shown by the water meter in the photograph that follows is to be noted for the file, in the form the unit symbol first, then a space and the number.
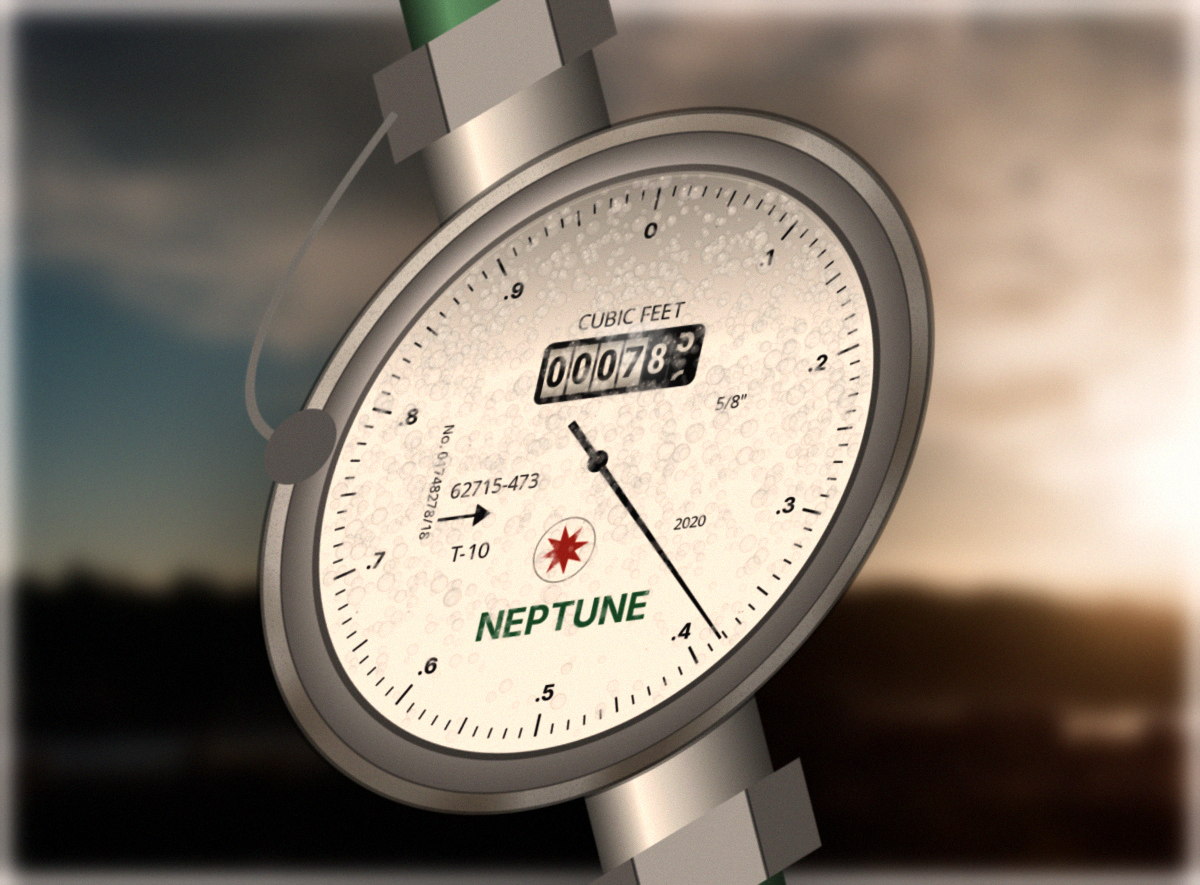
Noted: ft³ 785.38
